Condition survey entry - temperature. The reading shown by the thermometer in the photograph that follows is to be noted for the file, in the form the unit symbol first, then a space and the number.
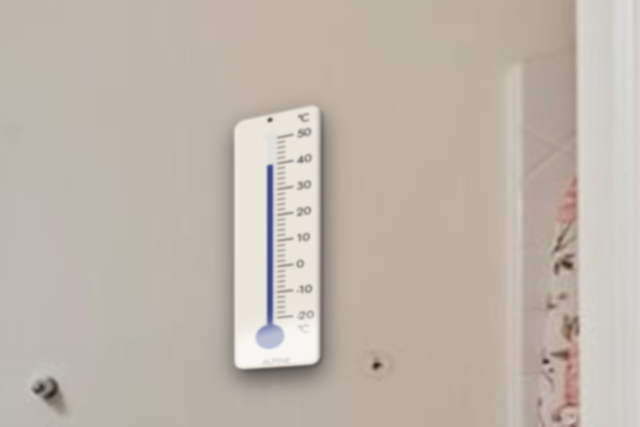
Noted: °C 40
